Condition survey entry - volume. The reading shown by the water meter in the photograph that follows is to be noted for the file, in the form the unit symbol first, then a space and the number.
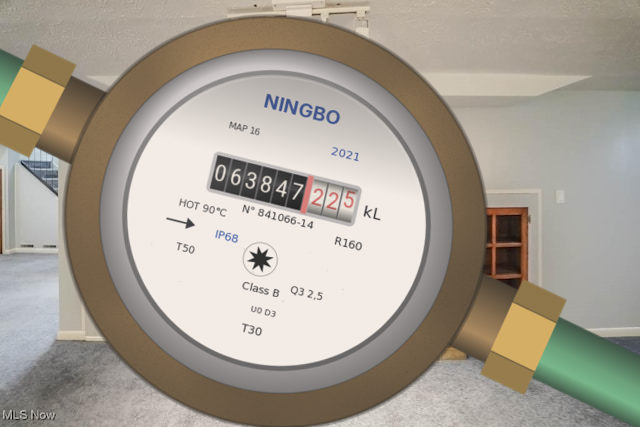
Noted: kL 63847.225
